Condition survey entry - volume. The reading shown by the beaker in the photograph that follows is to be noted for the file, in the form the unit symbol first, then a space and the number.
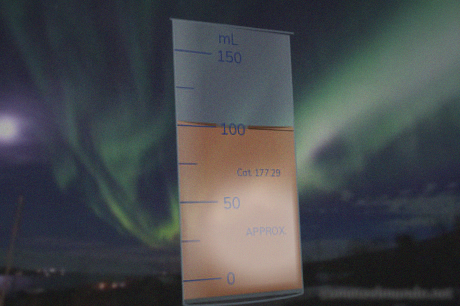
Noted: mL 100
